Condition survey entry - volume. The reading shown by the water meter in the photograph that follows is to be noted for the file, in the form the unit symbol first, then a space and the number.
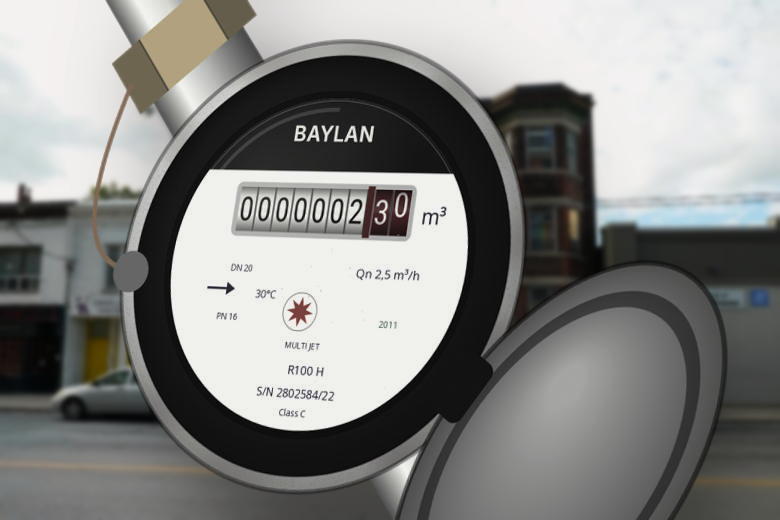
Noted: m³ 2.30
